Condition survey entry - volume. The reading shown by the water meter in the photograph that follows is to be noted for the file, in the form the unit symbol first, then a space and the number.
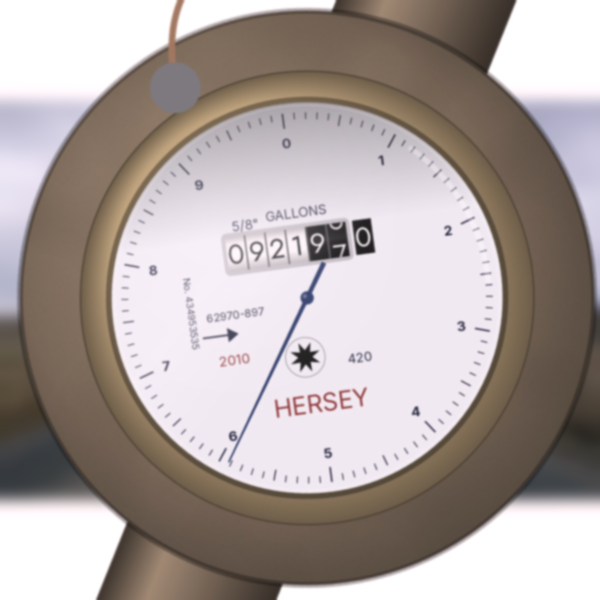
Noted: gal 921965.9
